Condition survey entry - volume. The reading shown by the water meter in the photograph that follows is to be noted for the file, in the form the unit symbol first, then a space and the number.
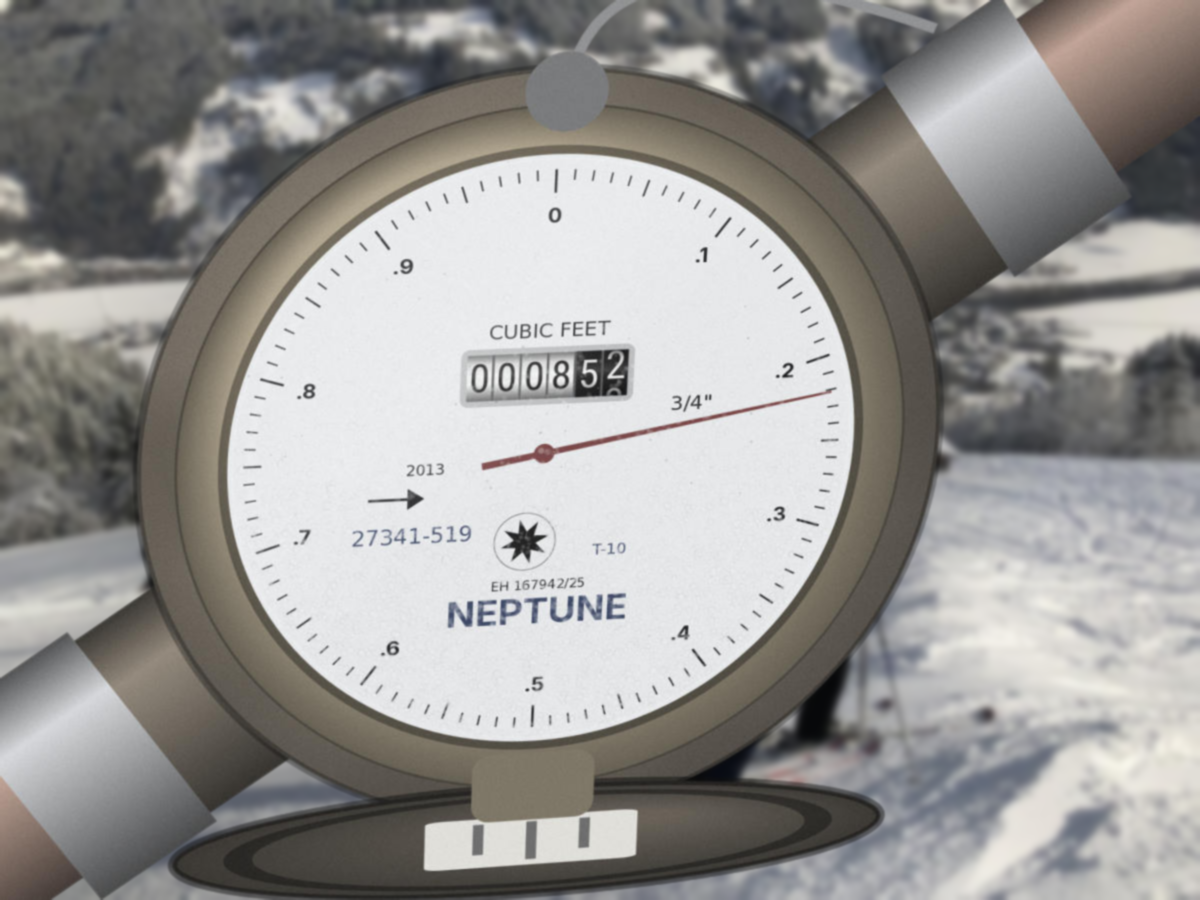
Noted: ft³ 852.22
